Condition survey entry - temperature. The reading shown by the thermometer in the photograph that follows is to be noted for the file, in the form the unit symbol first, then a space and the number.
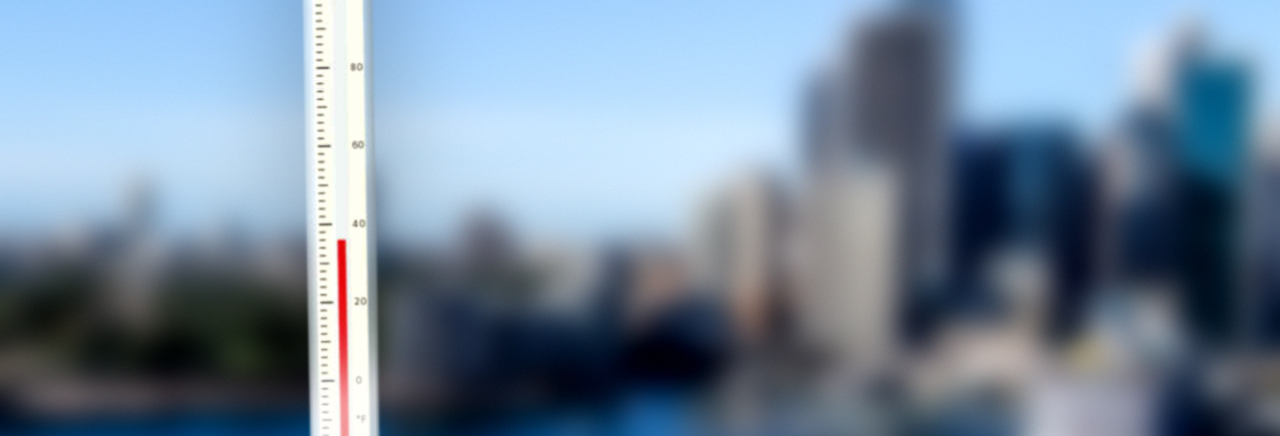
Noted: °F 36
